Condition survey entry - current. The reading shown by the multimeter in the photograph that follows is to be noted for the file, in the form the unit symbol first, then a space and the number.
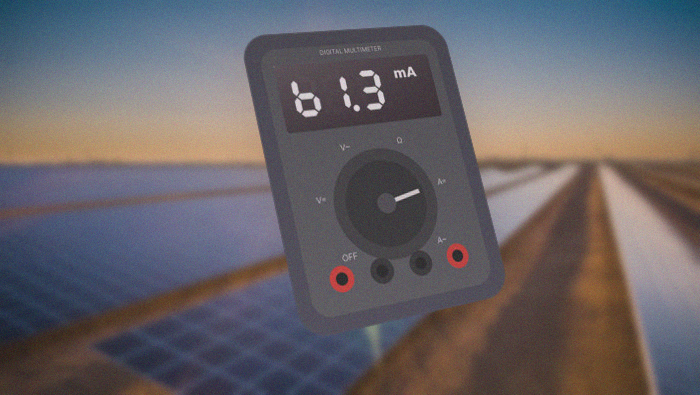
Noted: mA 61.3
